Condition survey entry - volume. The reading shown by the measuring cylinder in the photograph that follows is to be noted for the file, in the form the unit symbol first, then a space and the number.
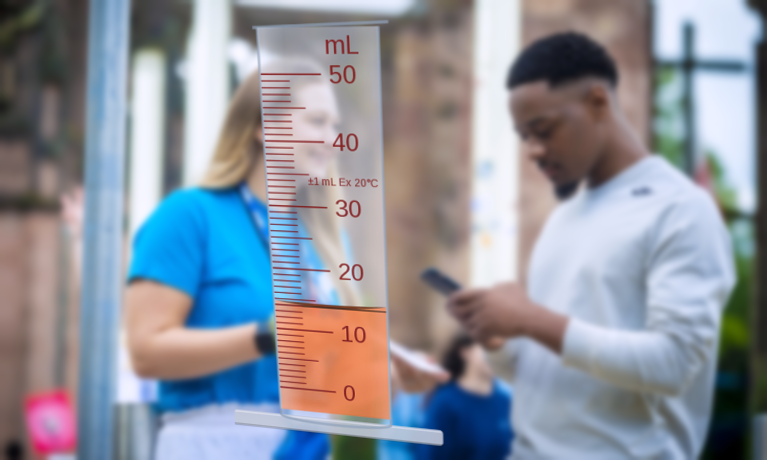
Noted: mL 14
